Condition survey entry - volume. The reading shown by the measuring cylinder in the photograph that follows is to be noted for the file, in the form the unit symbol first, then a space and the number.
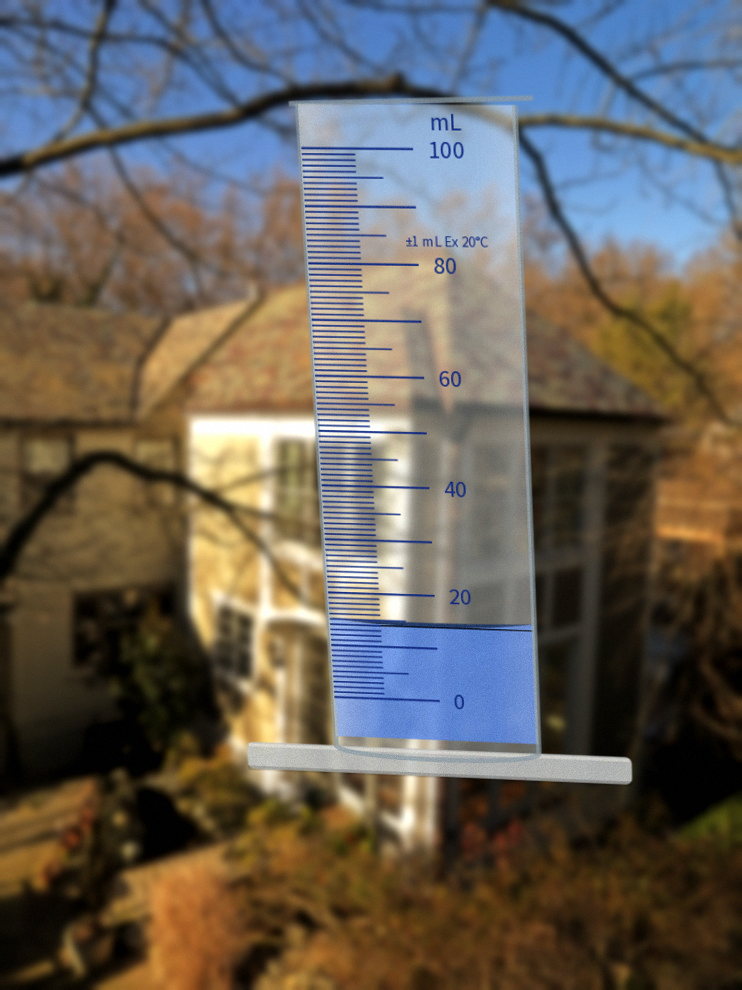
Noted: mL 14
